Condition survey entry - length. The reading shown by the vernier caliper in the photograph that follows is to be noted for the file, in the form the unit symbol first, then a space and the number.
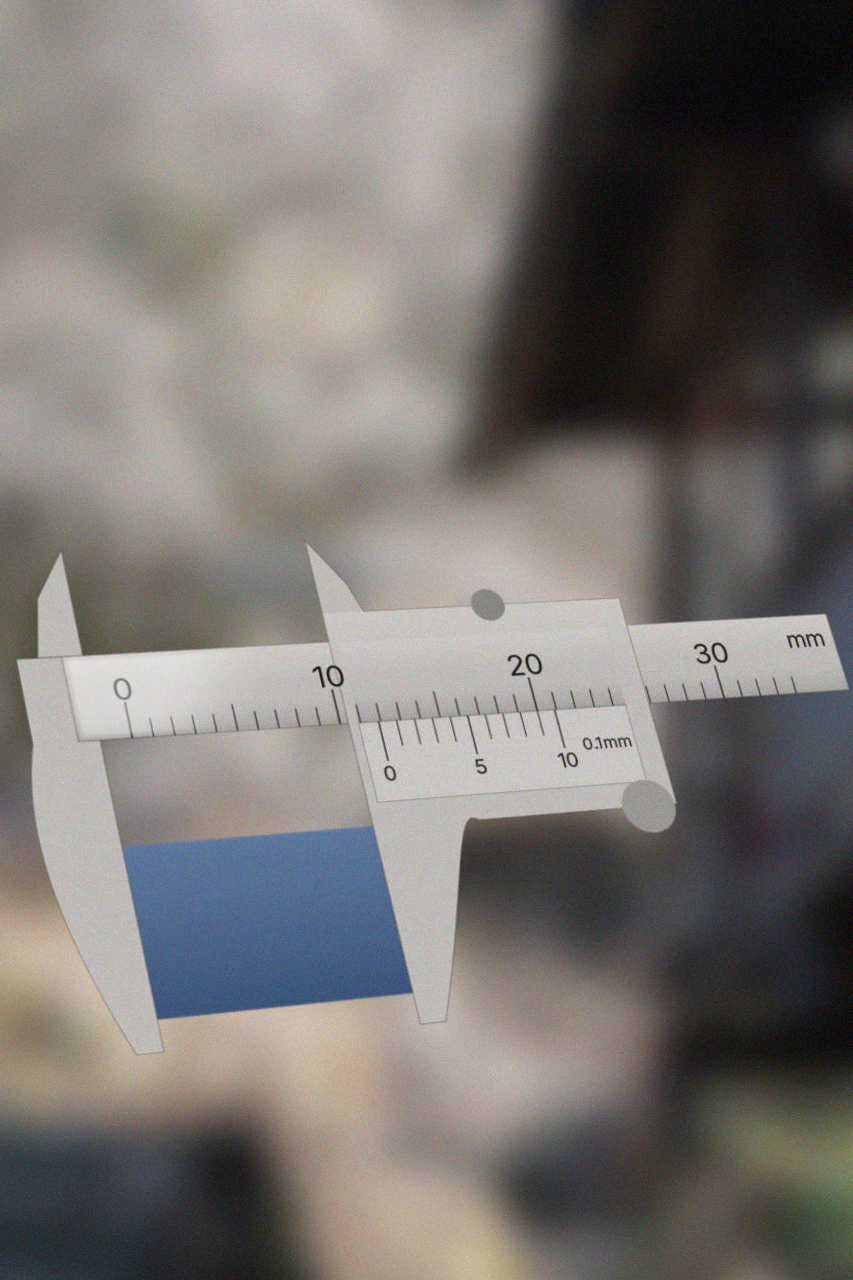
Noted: mm 11.9
